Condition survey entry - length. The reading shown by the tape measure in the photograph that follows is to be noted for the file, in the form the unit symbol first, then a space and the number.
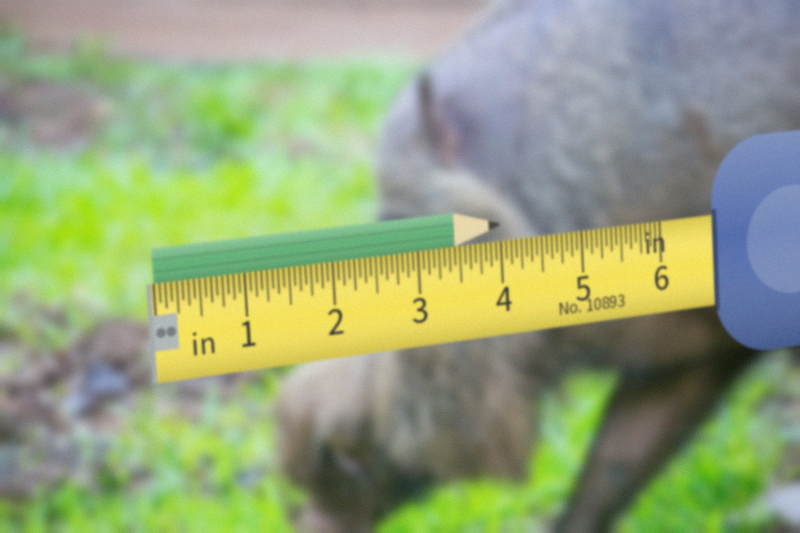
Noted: in 4
